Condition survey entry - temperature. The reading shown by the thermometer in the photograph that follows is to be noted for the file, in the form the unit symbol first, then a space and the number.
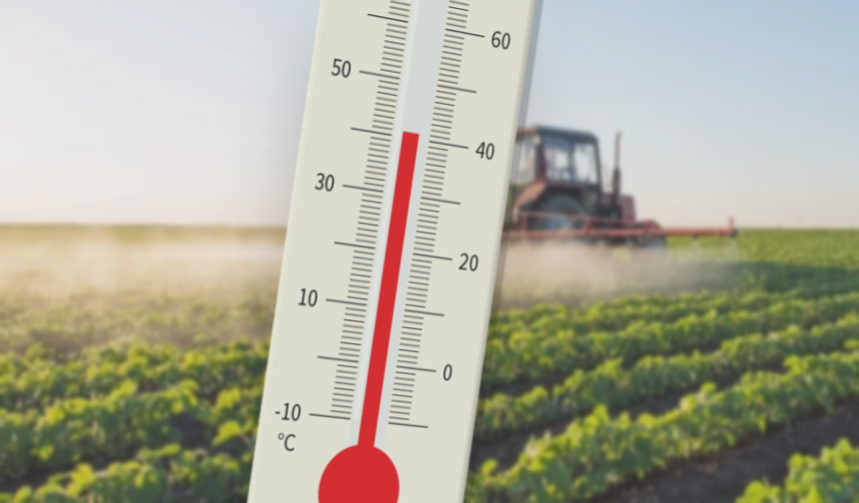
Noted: °C 41
